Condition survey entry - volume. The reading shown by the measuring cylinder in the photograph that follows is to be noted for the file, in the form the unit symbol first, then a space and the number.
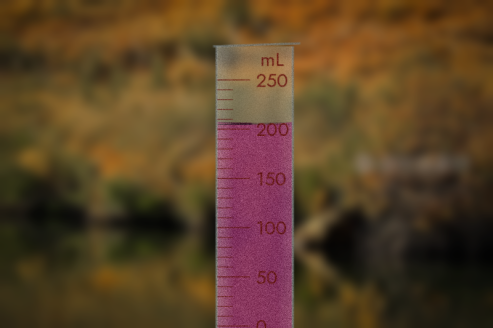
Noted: mL 205
